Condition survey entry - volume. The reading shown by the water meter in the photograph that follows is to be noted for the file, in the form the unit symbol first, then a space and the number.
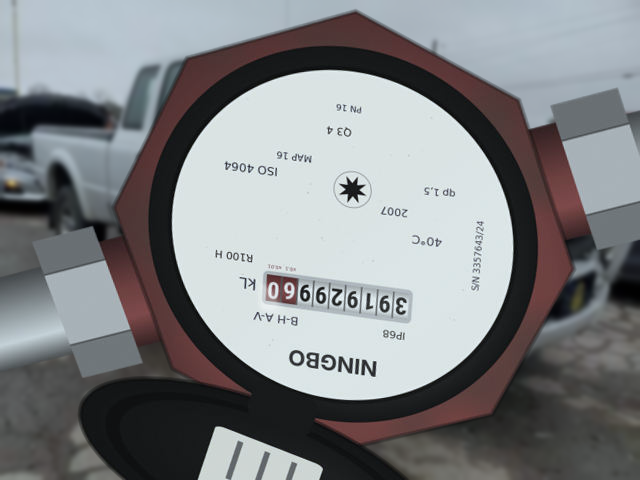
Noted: kL 3919299.60
